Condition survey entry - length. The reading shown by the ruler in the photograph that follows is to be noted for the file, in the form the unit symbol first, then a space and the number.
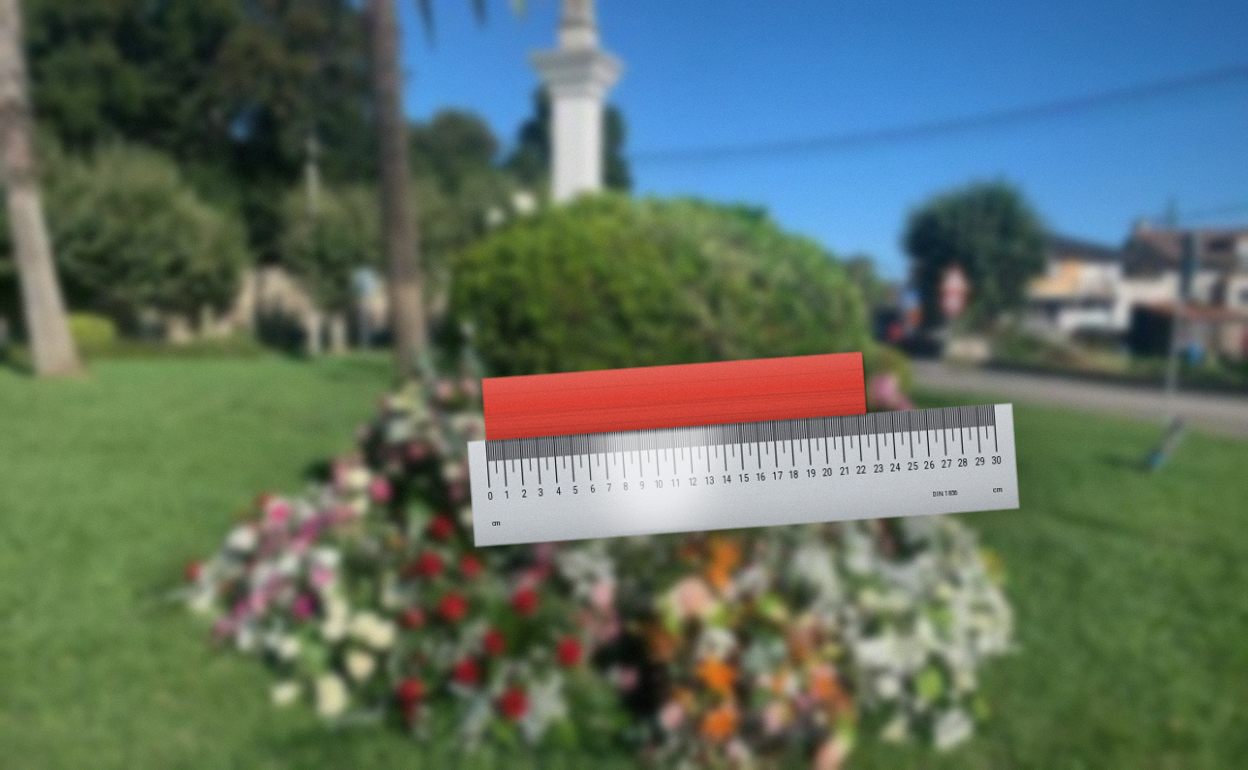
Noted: cm 22.5
